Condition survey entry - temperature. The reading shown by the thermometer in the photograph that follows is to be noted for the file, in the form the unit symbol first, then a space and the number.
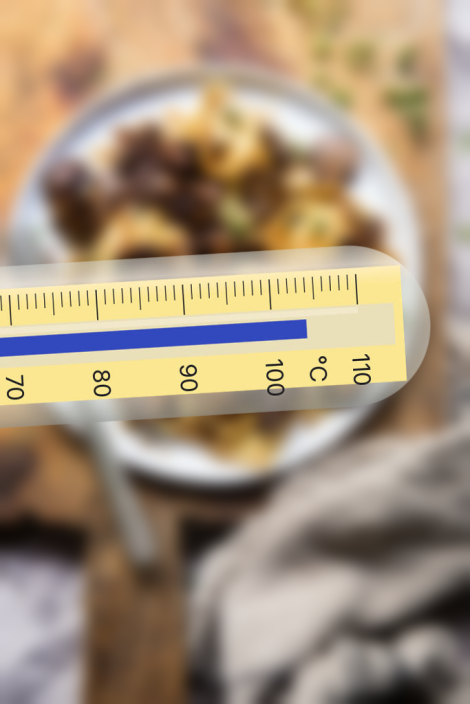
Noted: °C 104
